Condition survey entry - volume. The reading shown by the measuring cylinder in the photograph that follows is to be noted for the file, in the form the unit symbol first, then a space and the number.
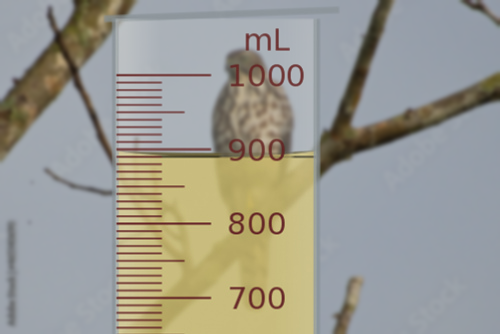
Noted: mL 890
